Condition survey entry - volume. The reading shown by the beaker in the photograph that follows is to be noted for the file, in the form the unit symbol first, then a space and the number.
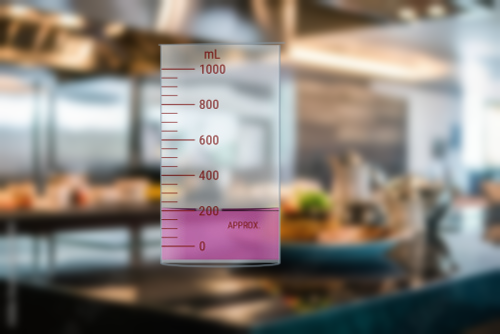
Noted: mL 200
